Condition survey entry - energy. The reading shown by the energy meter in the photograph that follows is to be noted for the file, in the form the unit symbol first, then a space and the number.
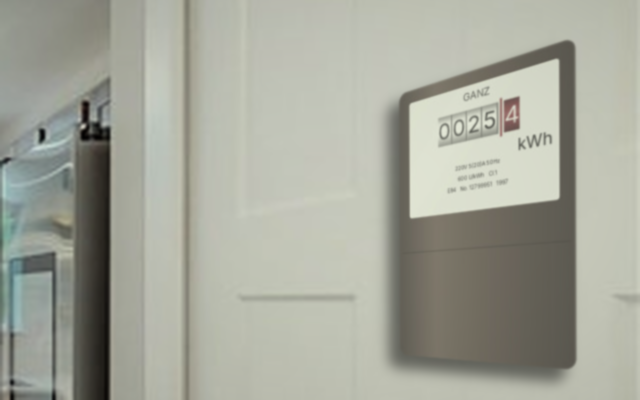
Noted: kWh 25.4
